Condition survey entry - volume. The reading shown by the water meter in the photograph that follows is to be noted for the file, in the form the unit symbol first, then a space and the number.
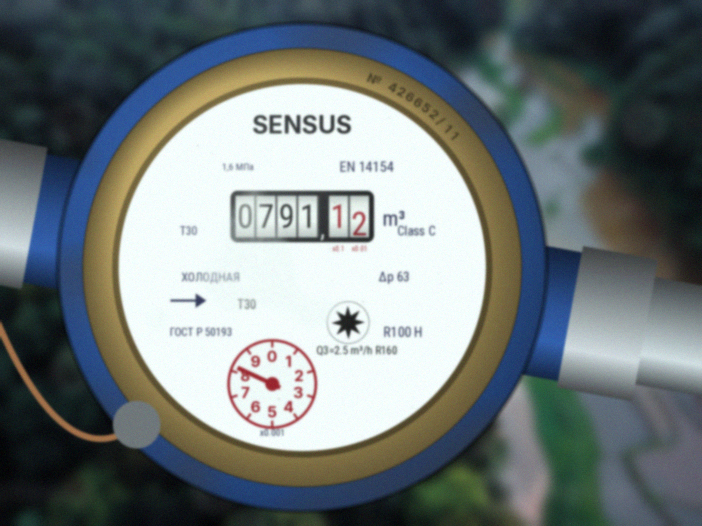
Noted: m³ 791.118
